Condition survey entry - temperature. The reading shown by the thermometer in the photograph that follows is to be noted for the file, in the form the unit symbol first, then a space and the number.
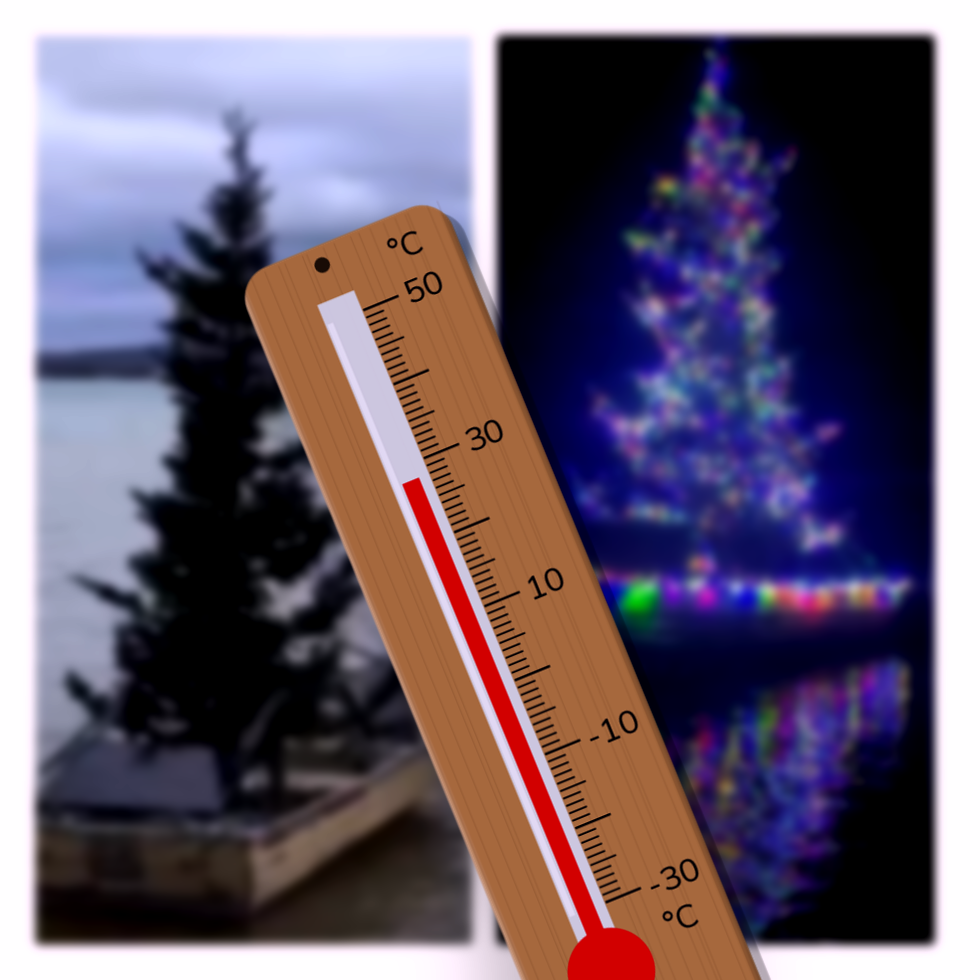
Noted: °C 28
